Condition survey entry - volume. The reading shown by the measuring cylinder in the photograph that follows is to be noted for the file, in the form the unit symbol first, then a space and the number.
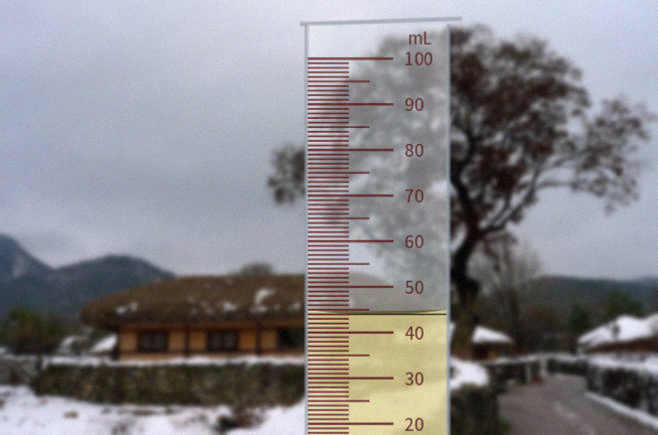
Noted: mL 44
